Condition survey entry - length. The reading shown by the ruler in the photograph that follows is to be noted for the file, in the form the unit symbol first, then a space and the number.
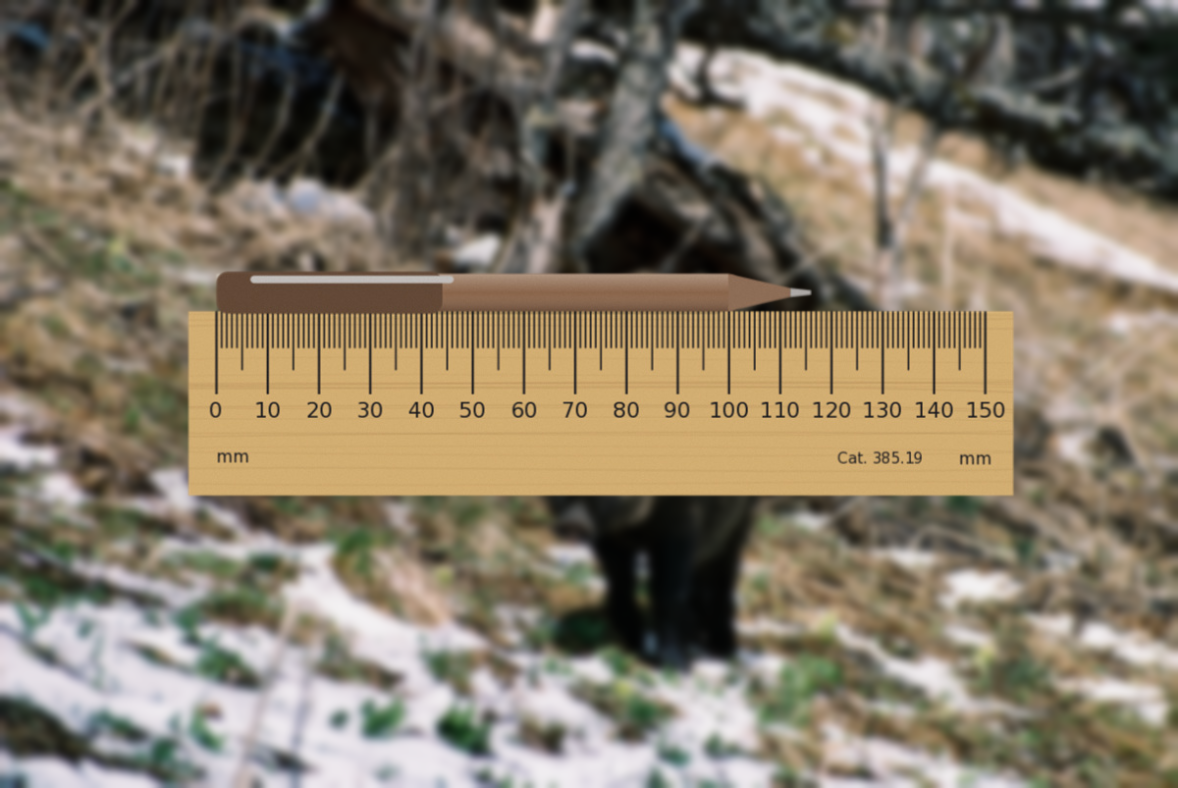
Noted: mm 116
